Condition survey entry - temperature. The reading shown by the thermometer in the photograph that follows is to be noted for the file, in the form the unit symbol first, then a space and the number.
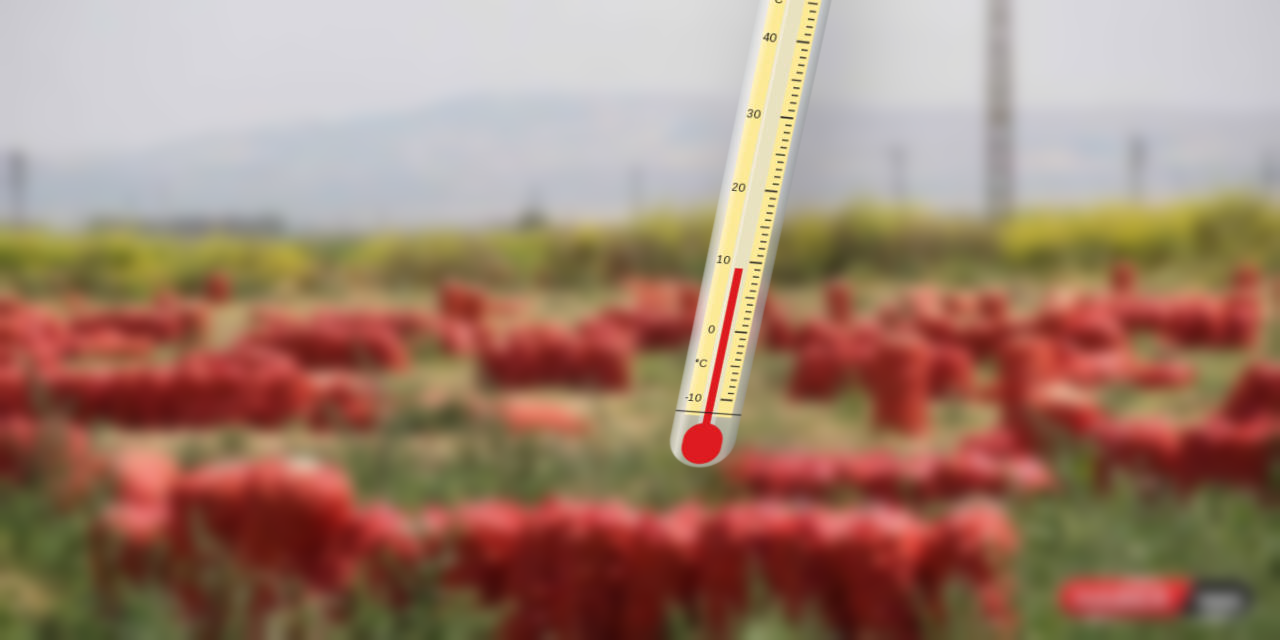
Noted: °C 9
